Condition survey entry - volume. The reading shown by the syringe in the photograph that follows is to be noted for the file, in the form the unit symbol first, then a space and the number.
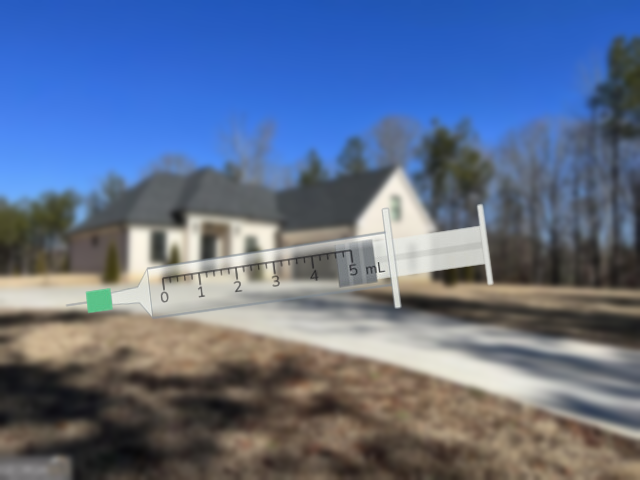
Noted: mL 4.6
